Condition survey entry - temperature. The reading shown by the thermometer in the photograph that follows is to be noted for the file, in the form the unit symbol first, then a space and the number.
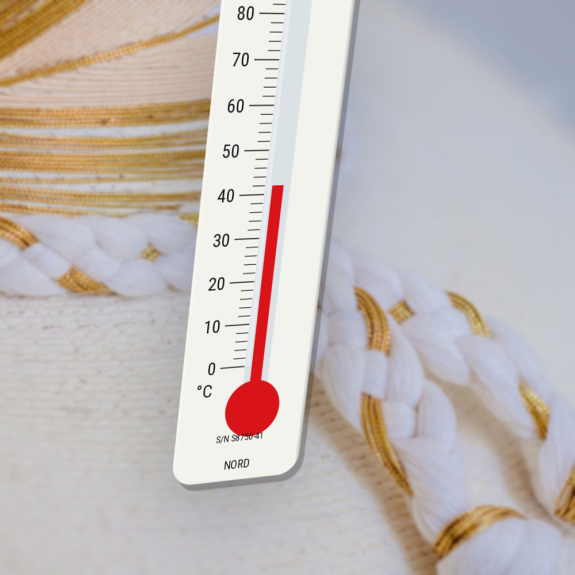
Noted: °C 42
